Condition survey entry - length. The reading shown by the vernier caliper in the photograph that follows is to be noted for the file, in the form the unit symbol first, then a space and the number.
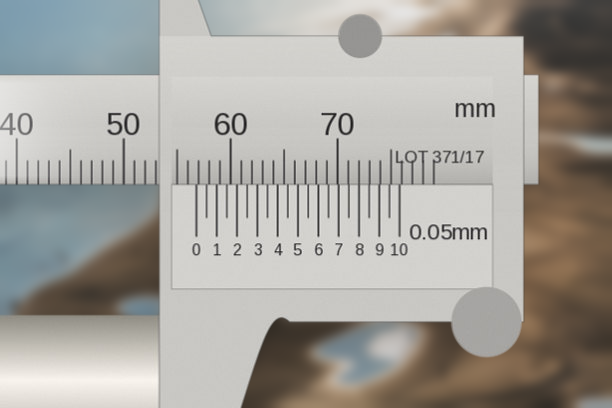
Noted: mm 56.8
